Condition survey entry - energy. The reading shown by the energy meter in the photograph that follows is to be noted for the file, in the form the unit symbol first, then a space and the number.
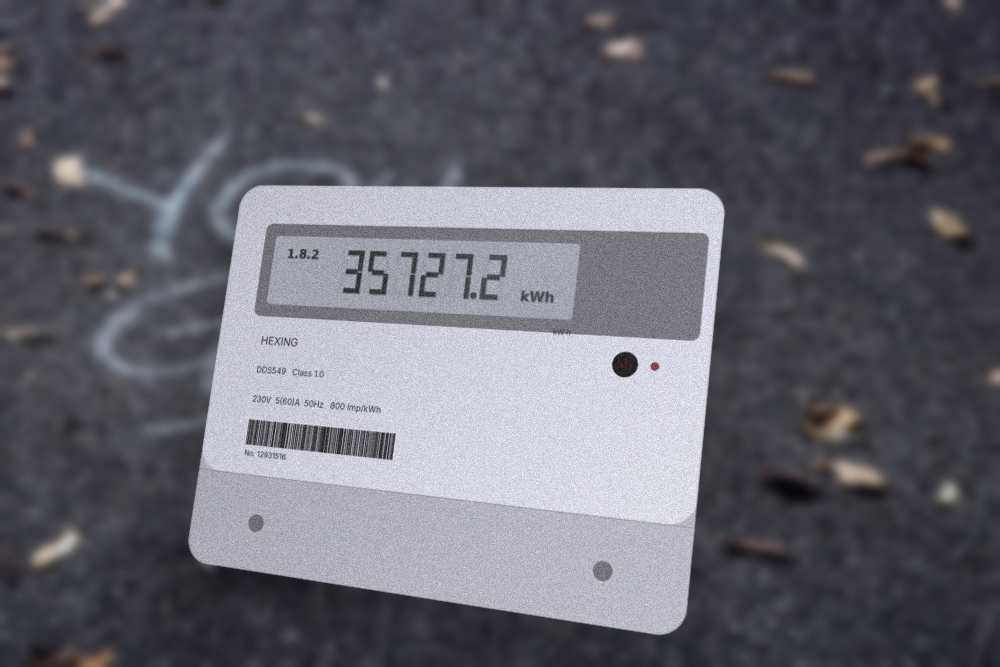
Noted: kWh 35727.2
